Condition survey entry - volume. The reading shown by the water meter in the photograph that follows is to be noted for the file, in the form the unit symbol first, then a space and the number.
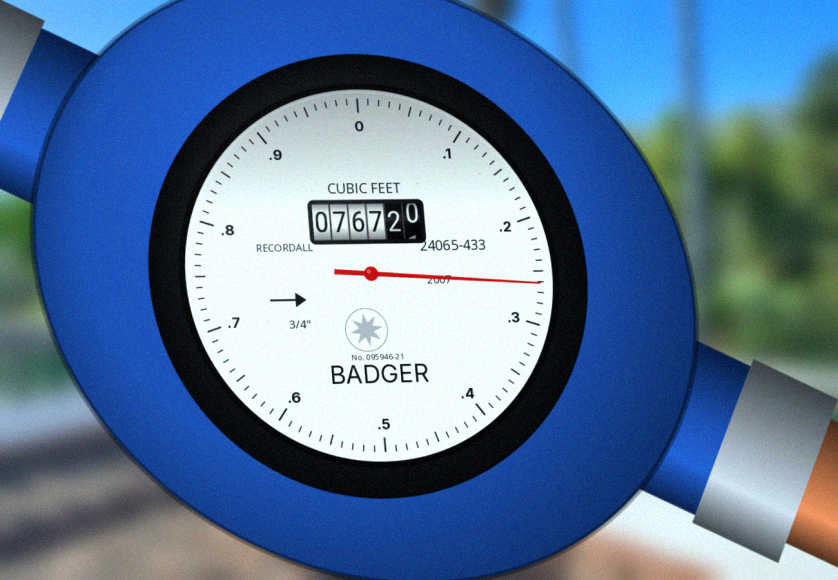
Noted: ft³ 76720.26
